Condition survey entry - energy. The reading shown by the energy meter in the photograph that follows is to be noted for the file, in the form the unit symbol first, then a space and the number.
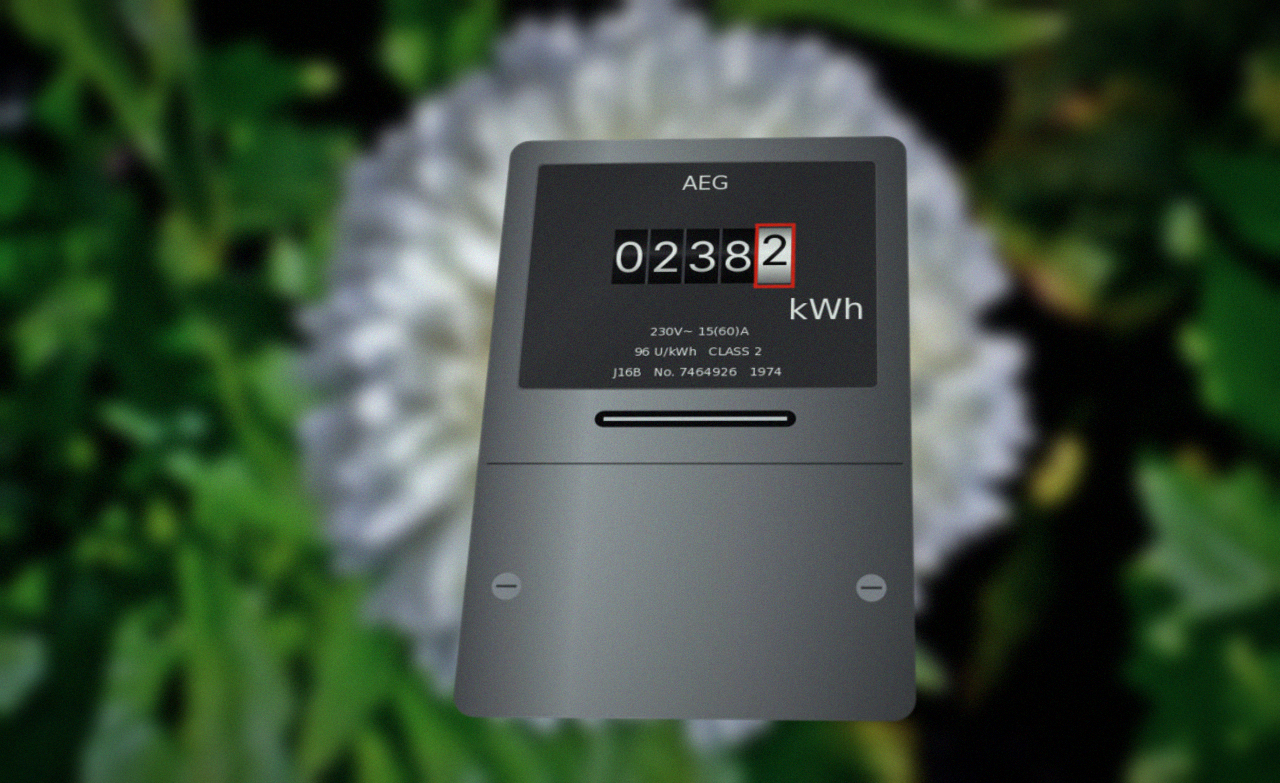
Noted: kWh 238.2
